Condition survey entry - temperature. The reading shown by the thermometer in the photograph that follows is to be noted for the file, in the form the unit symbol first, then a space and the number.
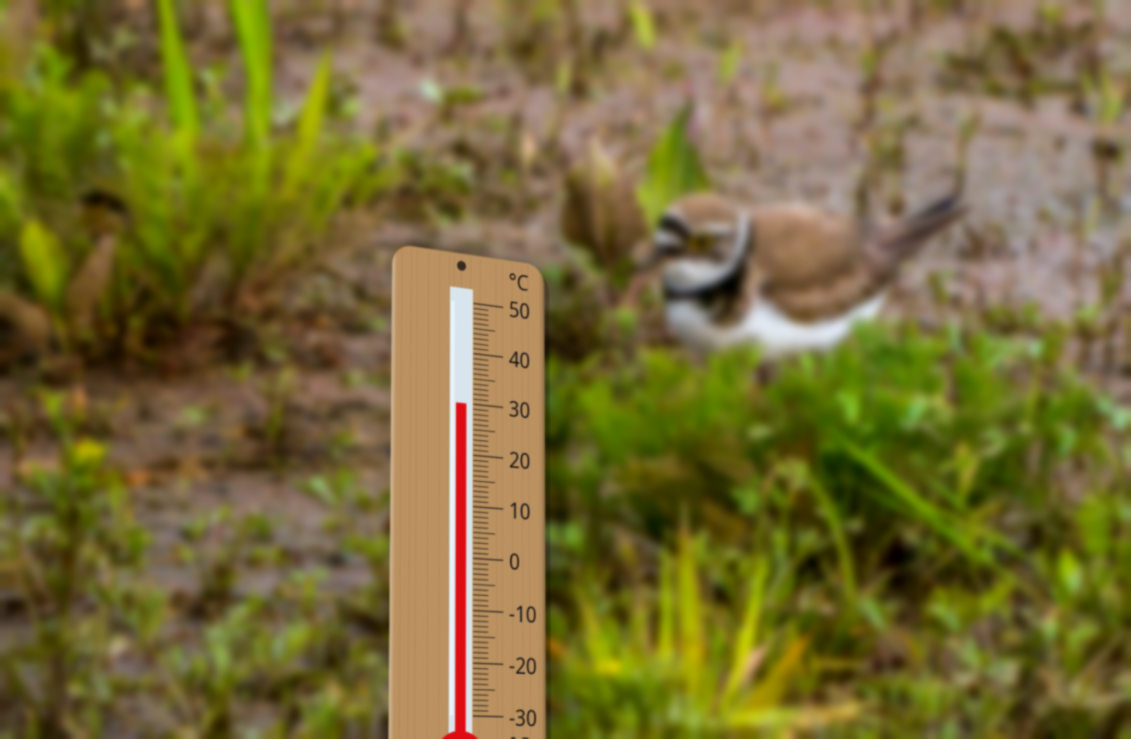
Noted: °C 30
